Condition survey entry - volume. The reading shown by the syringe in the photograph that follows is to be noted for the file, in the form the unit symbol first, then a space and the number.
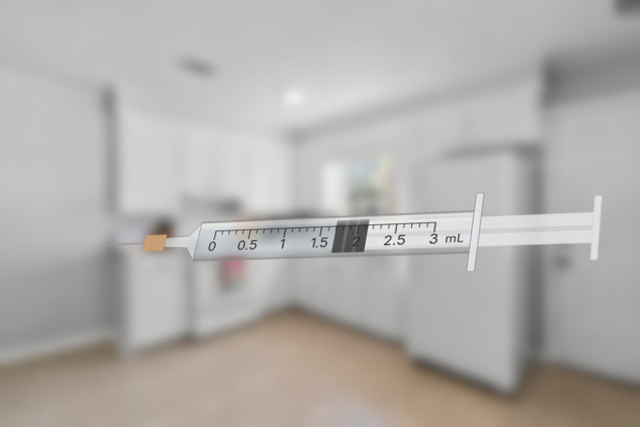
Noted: mL 1.7
